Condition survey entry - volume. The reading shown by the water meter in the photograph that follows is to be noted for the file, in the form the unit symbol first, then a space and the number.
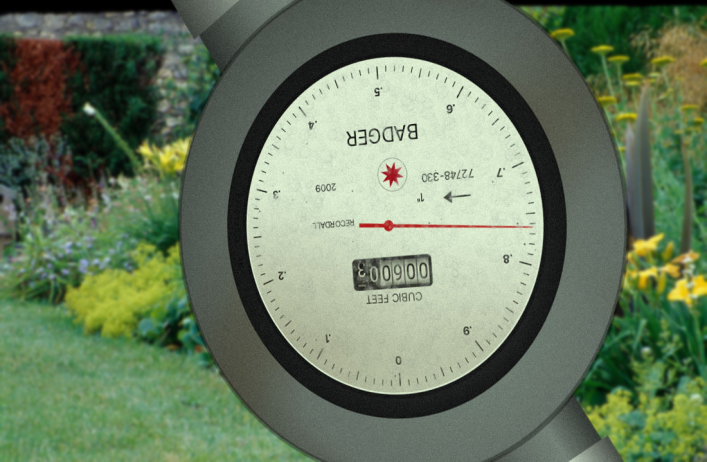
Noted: ft³ 6002.76
